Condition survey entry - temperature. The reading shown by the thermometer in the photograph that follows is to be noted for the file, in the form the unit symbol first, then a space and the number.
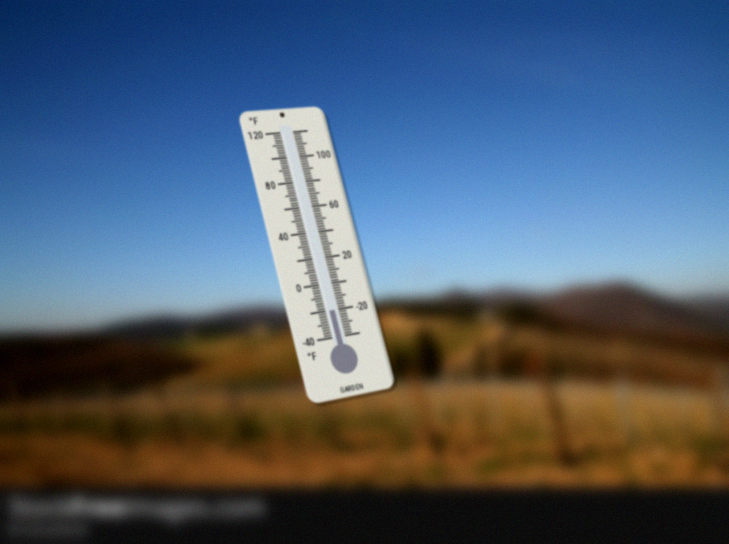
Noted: °F -20
